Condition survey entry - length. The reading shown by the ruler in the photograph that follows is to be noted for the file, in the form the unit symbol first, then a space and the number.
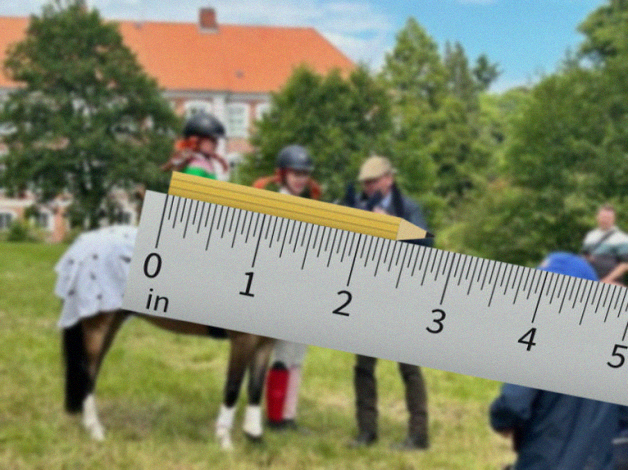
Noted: in 2.75
